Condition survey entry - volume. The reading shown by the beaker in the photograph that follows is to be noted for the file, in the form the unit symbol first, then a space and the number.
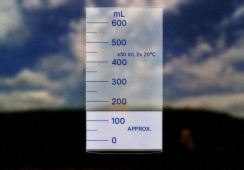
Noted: mL 150
